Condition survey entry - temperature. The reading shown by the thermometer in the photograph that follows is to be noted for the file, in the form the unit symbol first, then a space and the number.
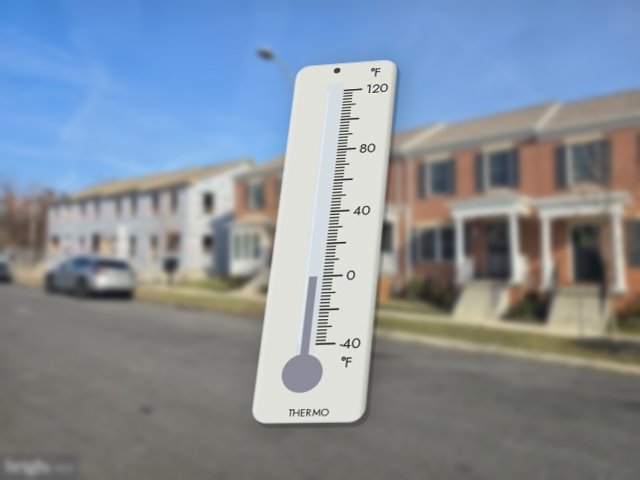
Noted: °F 0
